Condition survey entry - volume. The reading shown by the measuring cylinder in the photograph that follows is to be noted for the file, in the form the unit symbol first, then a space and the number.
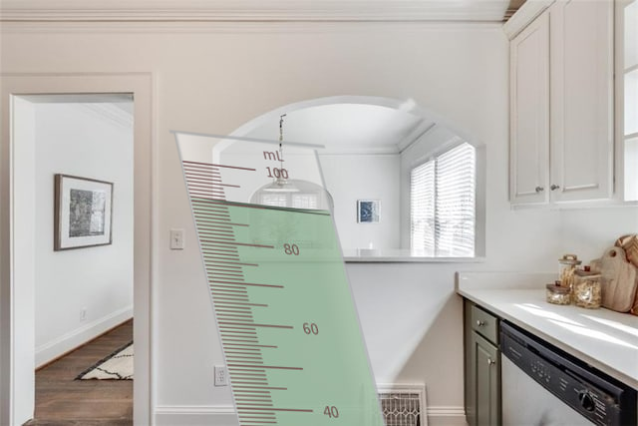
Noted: mL 90
